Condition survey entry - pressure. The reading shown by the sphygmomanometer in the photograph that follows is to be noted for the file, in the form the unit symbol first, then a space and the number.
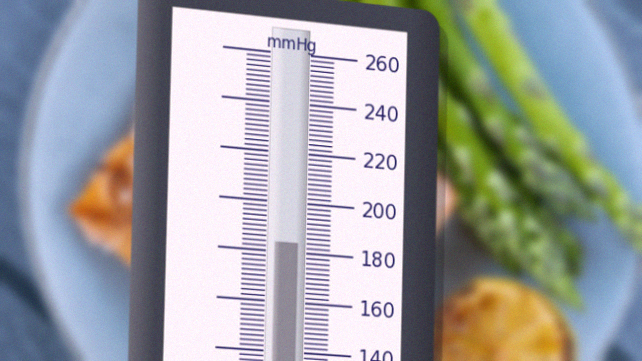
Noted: mmHg 184
